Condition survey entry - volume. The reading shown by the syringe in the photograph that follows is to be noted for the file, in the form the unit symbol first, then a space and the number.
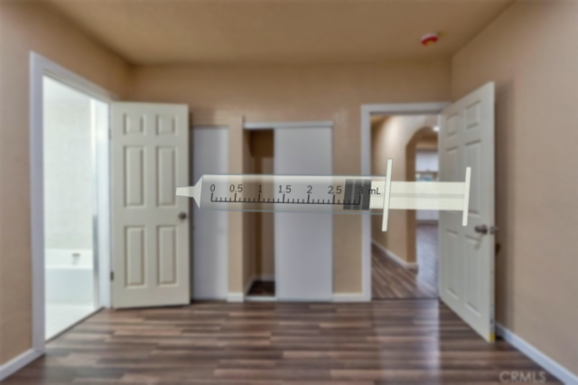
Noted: mL 2.7
